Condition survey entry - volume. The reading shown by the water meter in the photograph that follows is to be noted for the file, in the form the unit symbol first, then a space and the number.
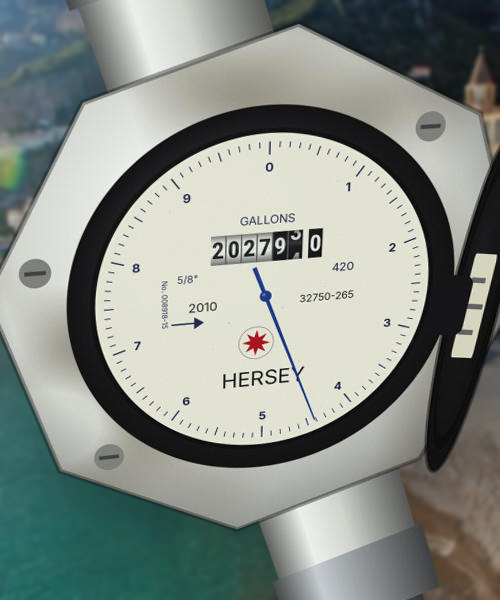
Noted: gal 2027934.4
